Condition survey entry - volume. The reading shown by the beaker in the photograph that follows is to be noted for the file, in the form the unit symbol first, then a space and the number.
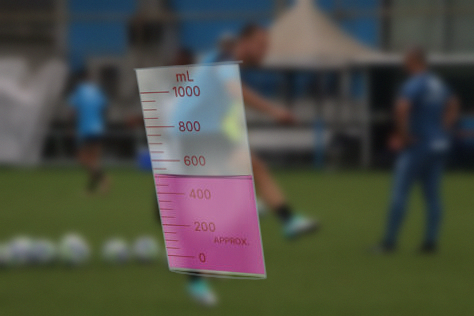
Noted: mL 500
